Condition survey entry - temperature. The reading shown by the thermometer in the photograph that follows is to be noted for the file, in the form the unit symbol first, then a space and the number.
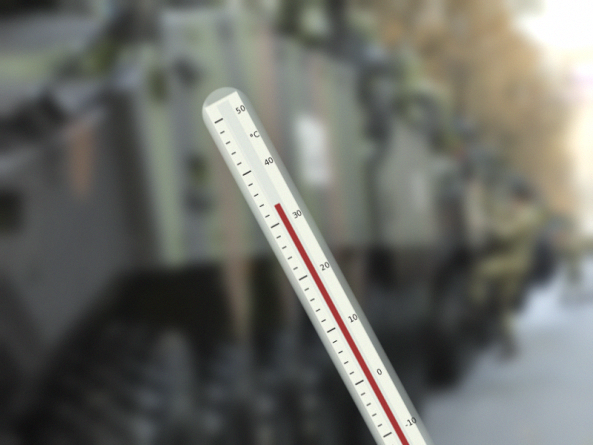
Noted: °C 33
